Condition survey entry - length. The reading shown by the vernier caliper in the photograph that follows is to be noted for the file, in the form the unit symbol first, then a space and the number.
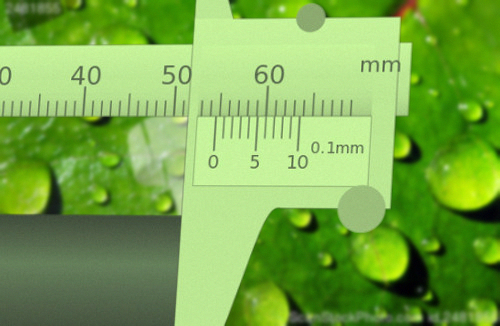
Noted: mm 54.6
